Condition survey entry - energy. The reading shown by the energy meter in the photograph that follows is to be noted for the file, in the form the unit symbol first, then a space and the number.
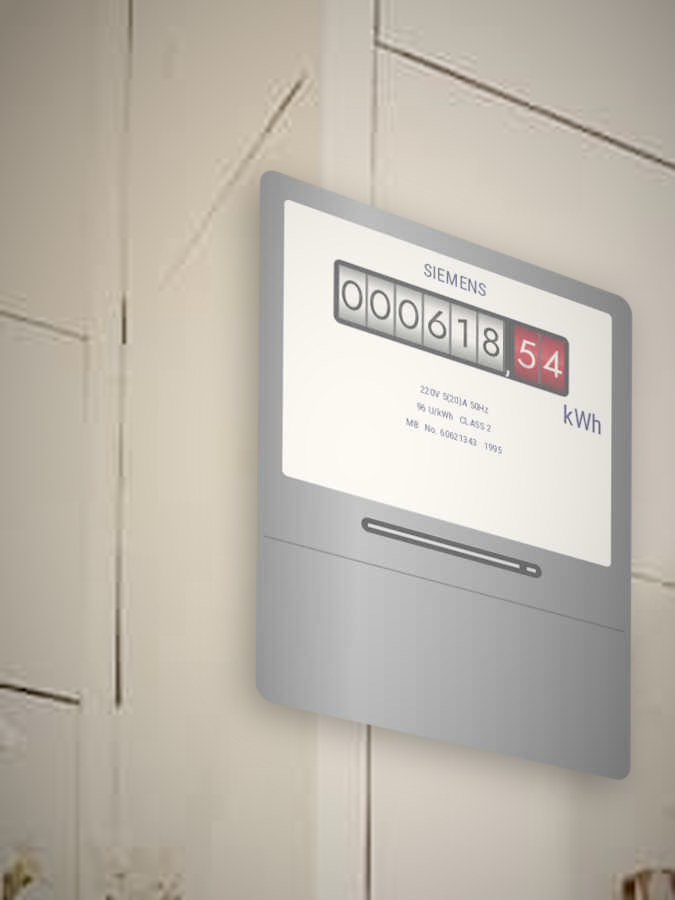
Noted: kWh 618.54
